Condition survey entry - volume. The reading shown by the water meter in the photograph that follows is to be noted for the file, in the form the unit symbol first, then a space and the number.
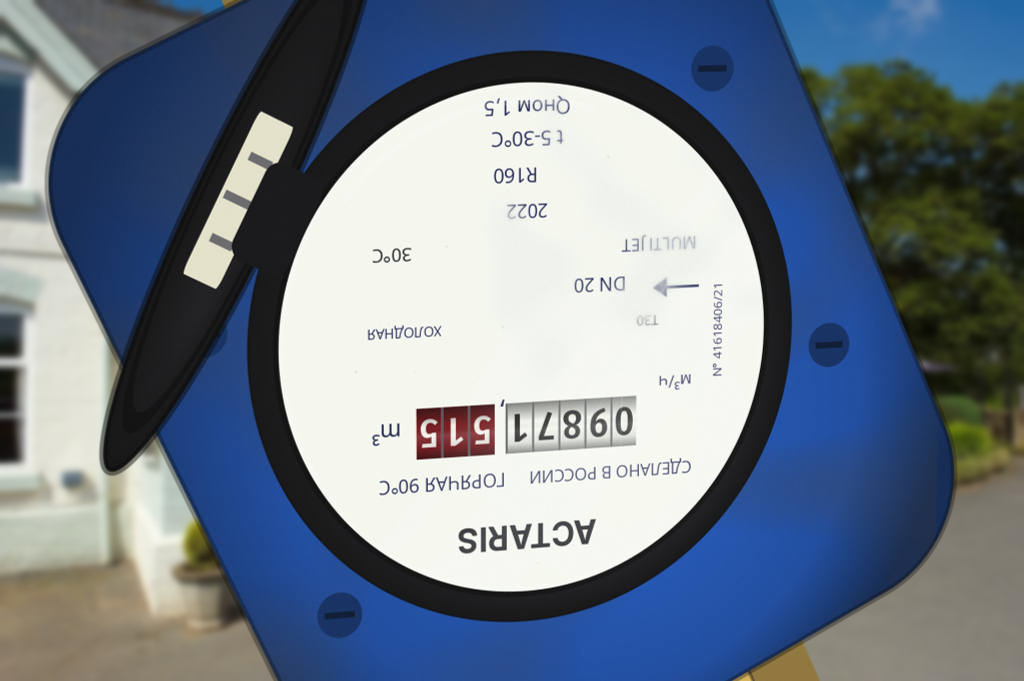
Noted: m³ 9871.515
